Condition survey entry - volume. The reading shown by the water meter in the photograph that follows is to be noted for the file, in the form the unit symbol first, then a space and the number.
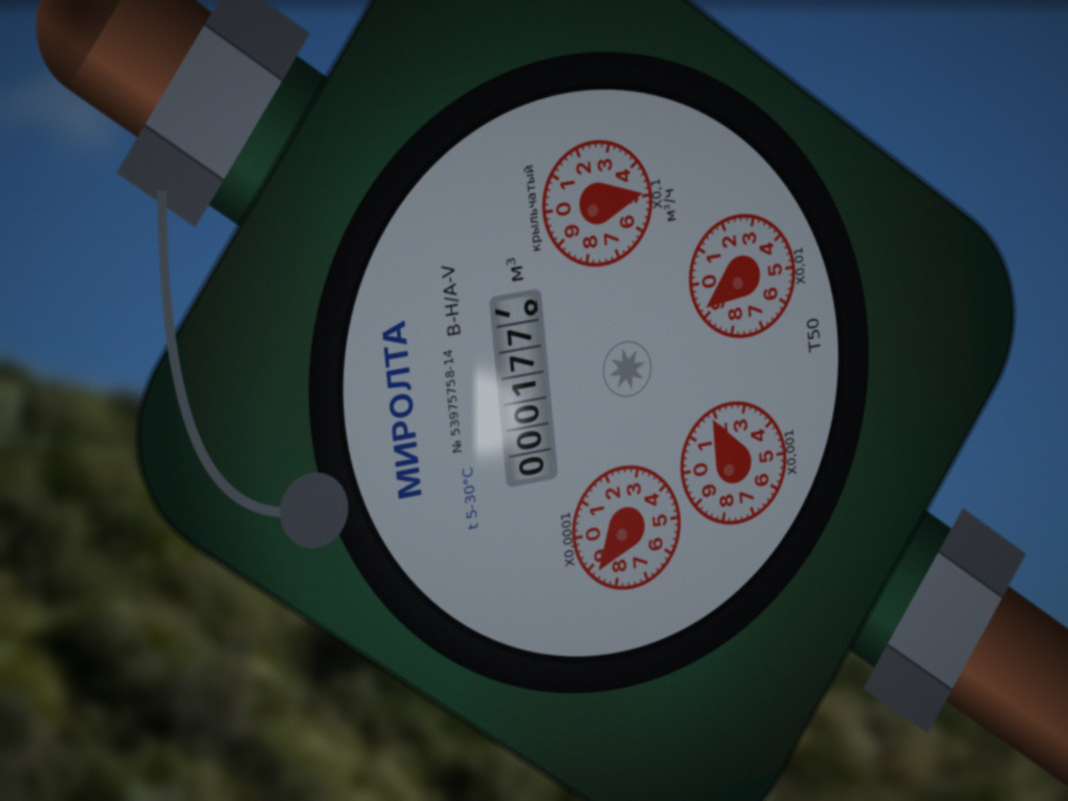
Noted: m³ 1777.4918
